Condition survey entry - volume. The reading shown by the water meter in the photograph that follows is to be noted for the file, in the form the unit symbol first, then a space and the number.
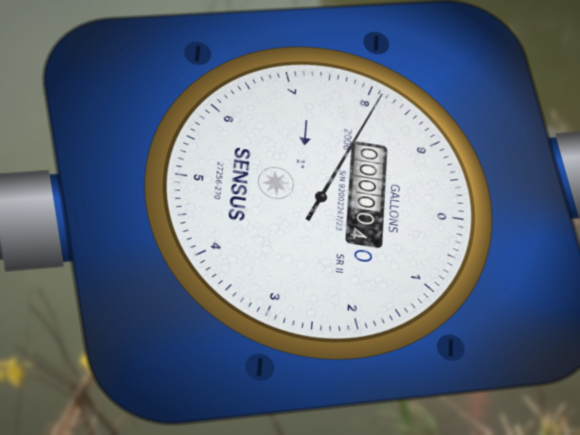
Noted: gal 38.1
